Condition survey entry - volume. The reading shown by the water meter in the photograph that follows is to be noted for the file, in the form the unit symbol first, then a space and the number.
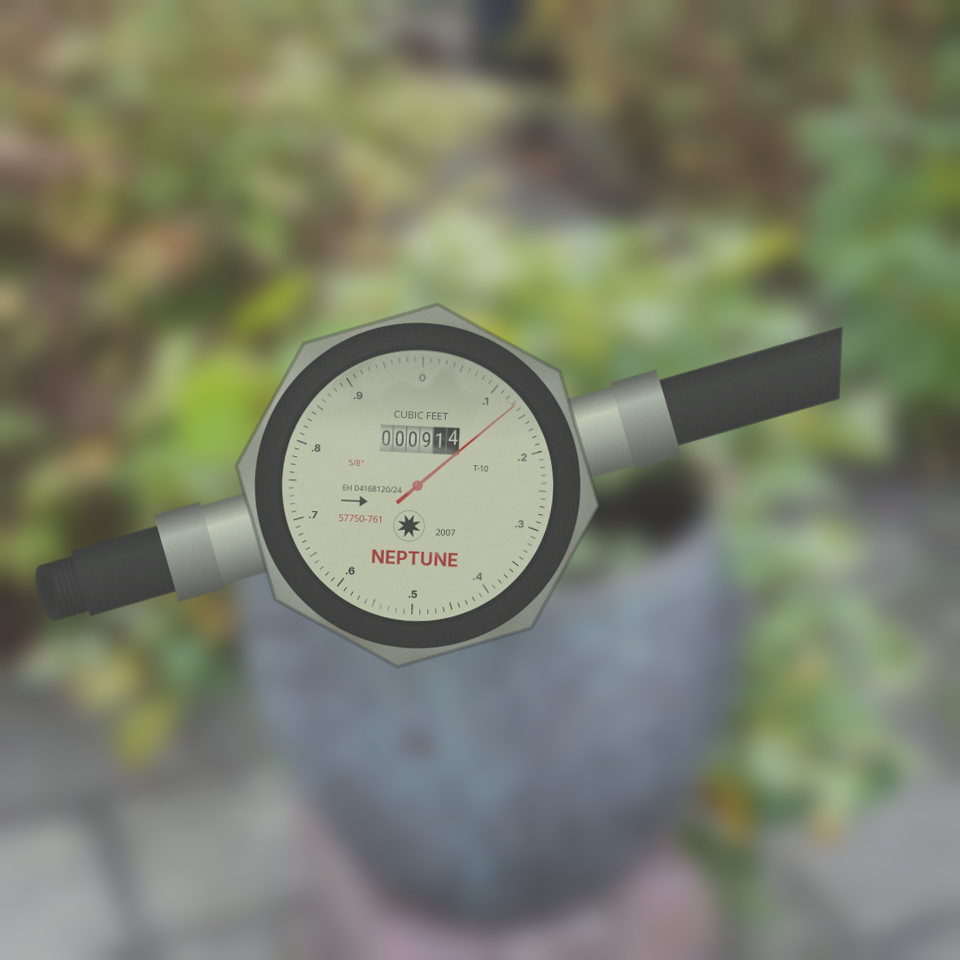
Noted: ft³ 914.13
